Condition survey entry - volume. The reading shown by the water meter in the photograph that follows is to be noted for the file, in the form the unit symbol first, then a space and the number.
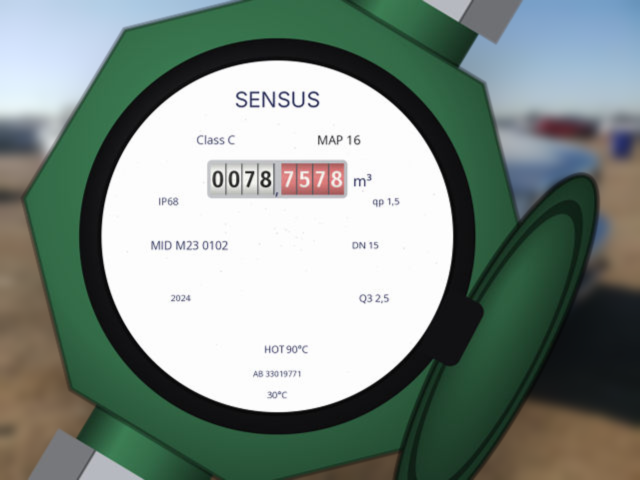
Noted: m³ 78.7578
